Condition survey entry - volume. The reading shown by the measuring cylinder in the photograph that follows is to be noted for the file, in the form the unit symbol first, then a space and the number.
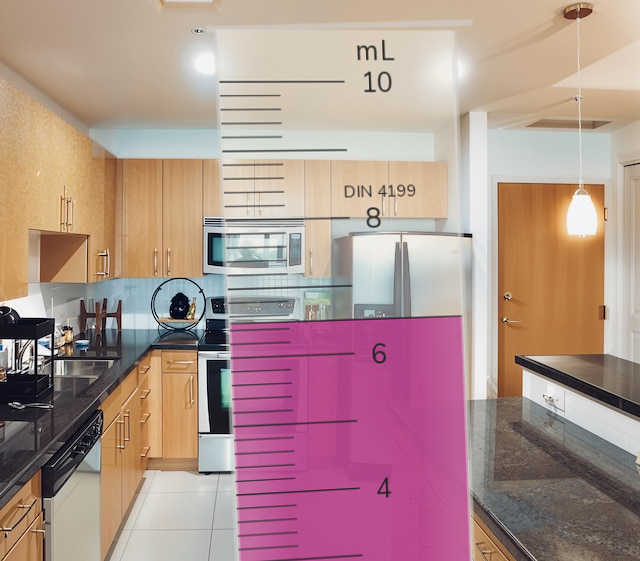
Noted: mL 6.5
